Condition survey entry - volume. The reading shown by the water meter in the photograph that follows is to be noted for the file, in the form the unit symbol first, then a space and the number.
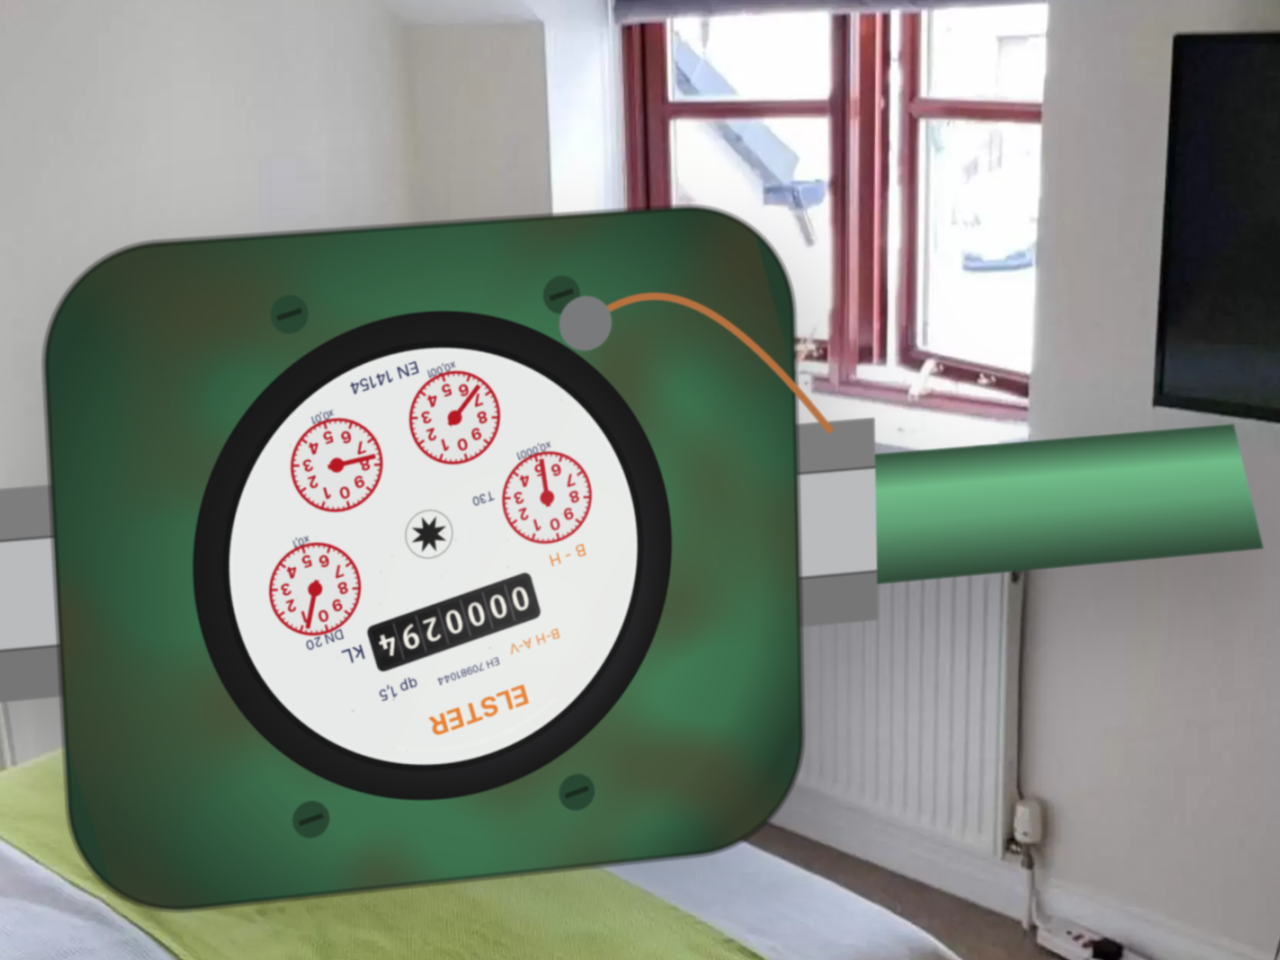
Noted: kL 294.0765
